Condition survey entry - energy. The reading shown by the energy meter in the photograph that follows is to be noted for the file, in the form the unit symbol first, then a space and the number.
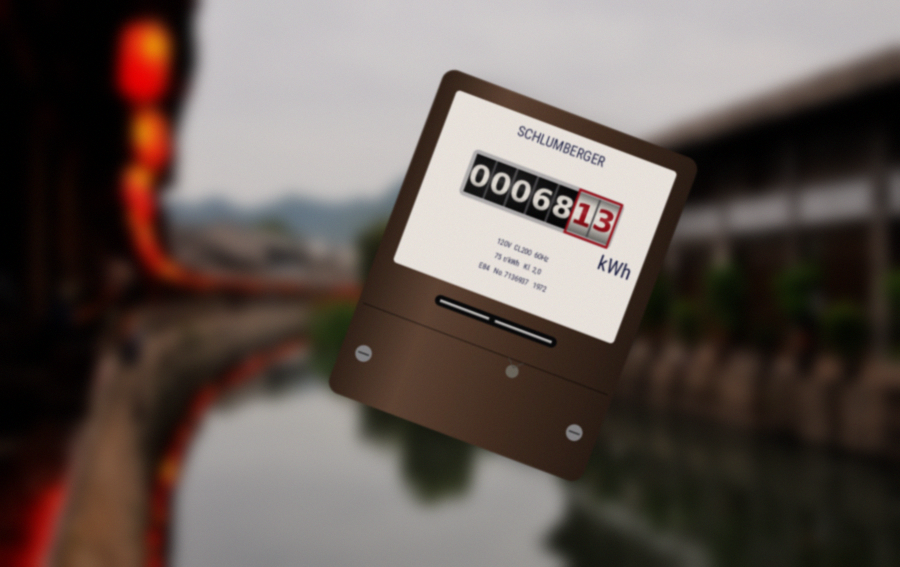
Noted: kWh 68.13
